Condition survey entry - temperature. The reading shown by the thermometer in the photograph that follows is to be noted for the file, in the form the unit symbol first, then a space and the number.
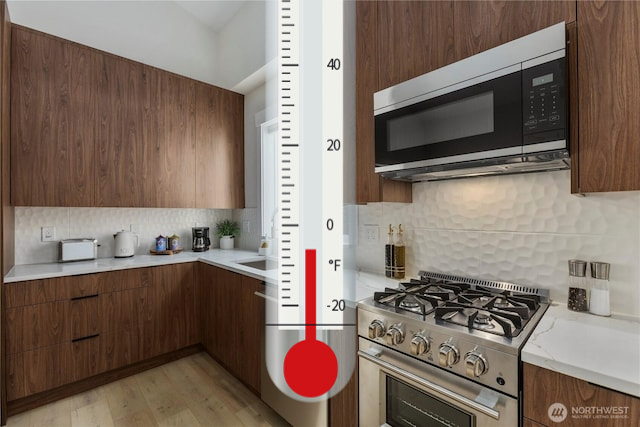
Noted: °F -6
